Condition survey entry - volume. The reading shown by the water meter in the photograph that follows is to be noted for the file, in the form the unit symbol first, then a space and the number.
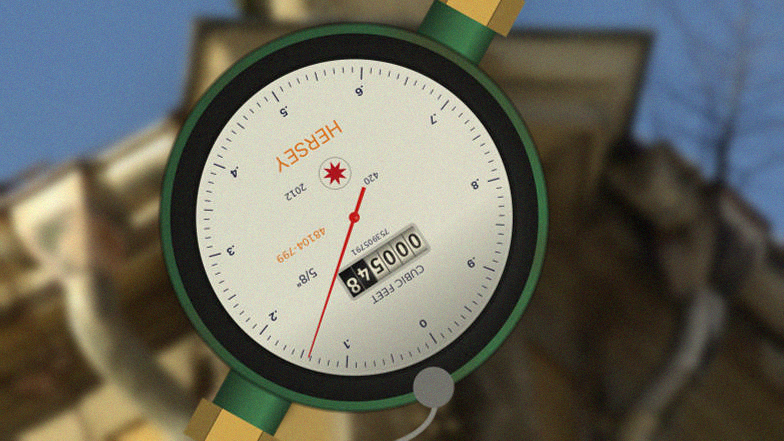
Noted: ft³ 548.14
